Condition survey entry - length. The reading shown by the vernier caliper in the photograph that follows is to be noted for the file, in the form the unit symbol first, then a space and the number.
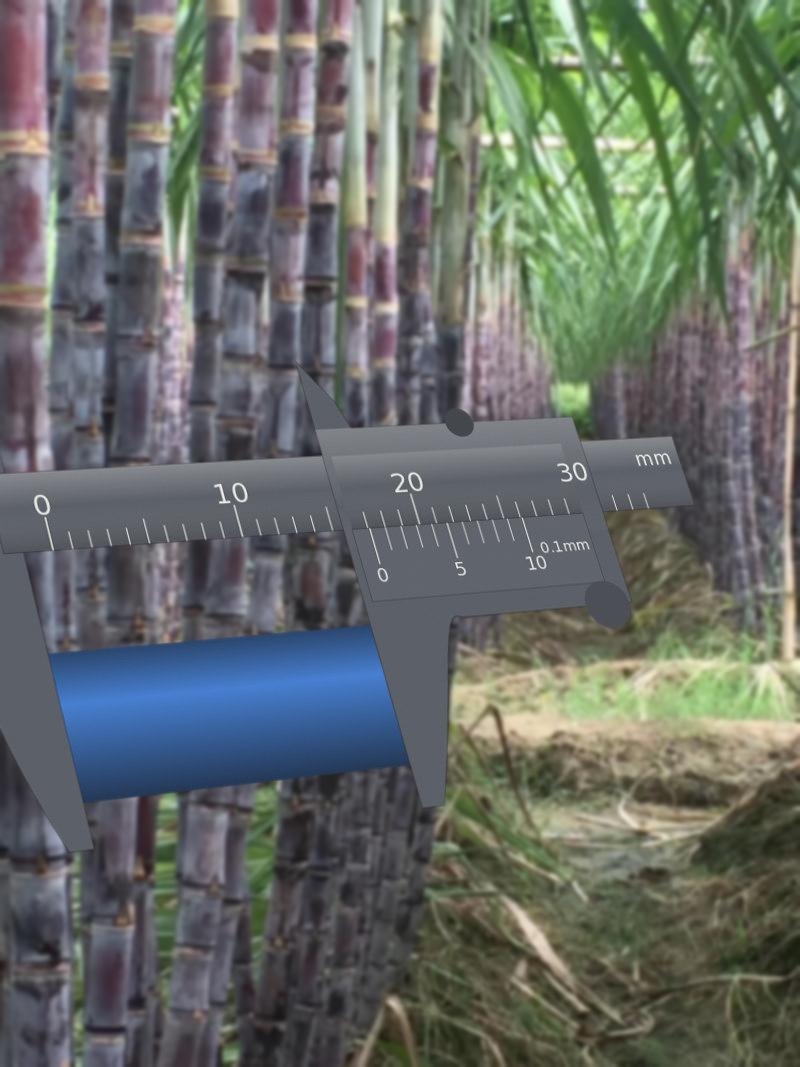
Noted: mm 17.1
